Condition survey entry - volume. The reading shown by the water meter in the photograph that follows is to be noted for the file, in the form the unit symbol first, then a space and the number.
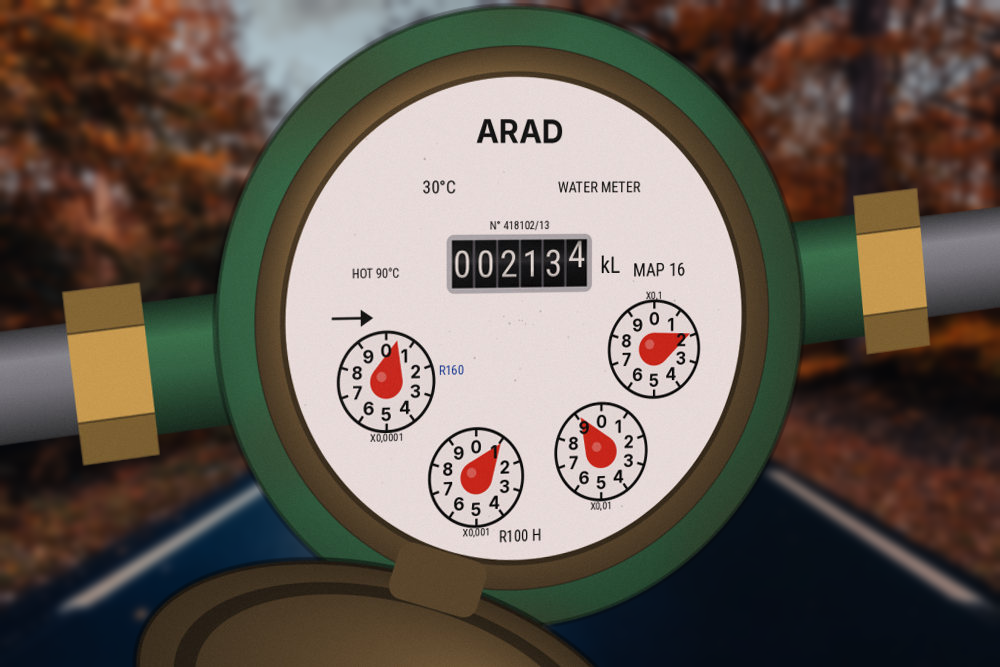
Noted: kL 2134.1910
